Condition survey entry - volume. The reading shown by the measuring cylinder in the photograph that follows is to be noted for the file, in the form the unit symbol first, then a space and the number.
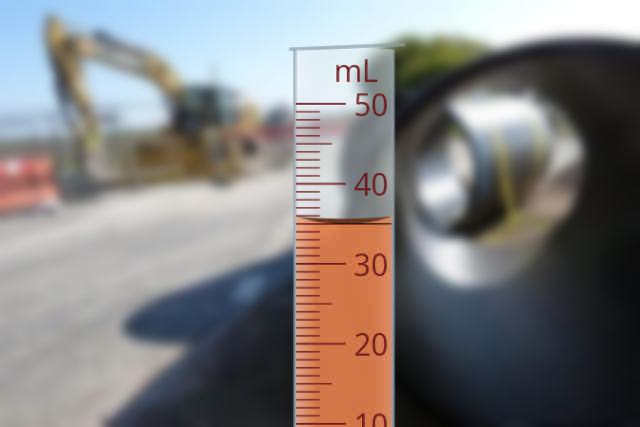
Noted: mL 35
